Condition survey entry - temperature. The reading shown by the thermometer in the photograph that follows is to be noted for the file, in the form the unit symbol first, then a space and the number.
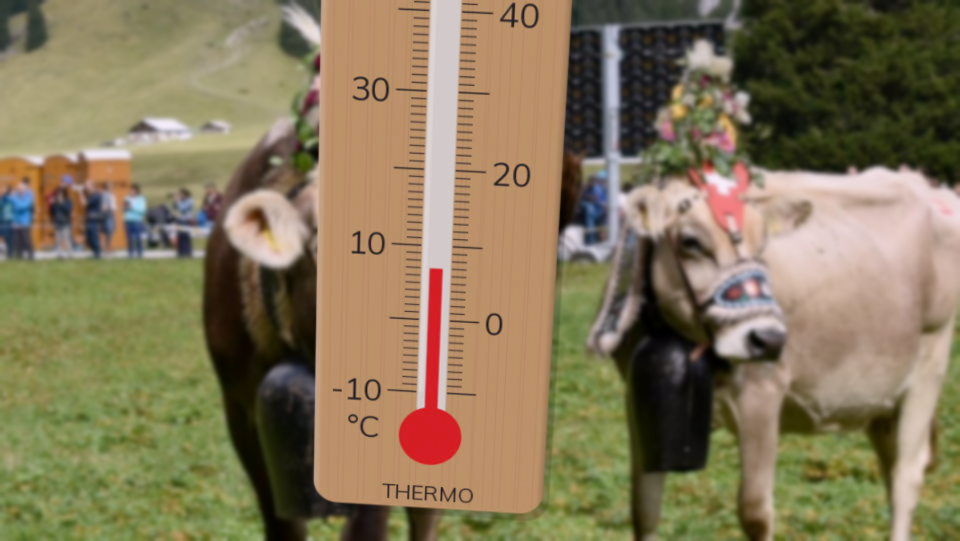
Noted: °C 7
